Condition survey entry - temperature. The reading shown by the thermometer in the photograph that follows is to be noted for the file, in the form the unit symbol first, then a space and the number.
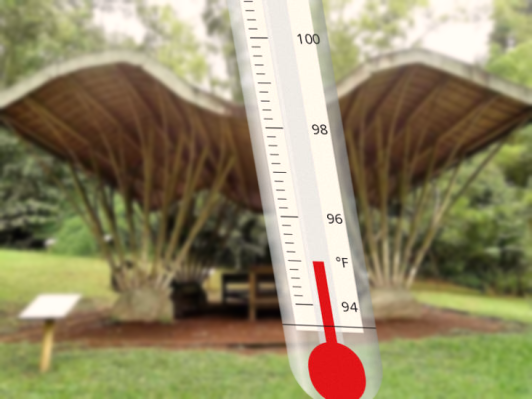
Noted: °F 95
